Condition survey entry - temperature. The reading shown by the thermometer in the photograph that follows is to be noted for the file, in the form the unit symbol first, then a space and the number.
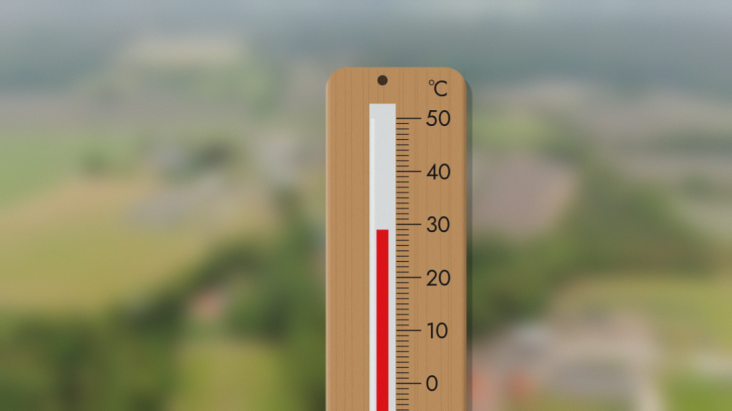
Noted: °C 29
